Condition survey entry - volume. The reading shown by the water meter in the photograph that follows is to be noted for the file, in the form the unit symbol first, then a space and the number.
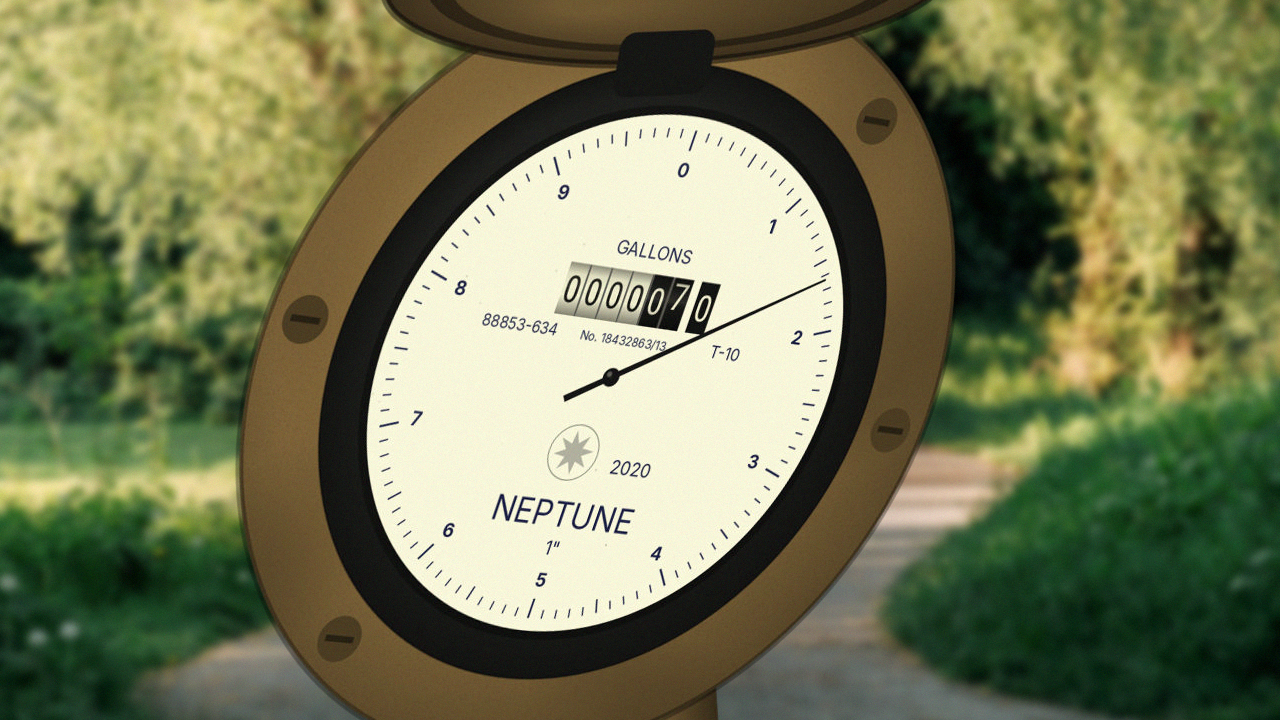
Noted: gal 71.6
